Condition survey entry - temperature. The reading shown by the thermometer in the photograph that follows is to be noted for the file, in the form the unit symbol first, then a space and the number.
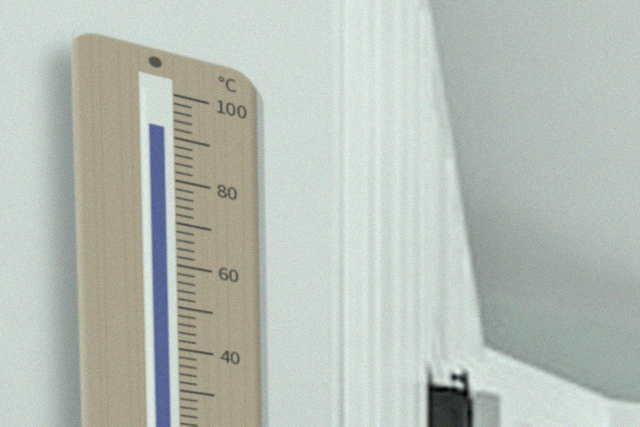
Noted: °C 92
